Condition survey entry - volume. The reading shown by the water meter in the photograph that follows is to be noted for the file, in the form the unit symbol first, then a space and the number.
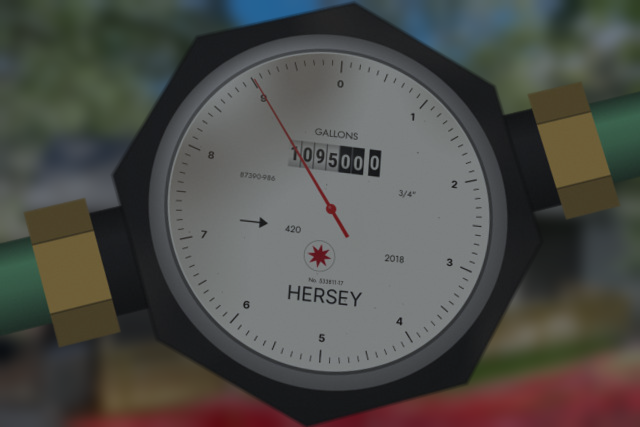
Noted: gal 1094999.0
